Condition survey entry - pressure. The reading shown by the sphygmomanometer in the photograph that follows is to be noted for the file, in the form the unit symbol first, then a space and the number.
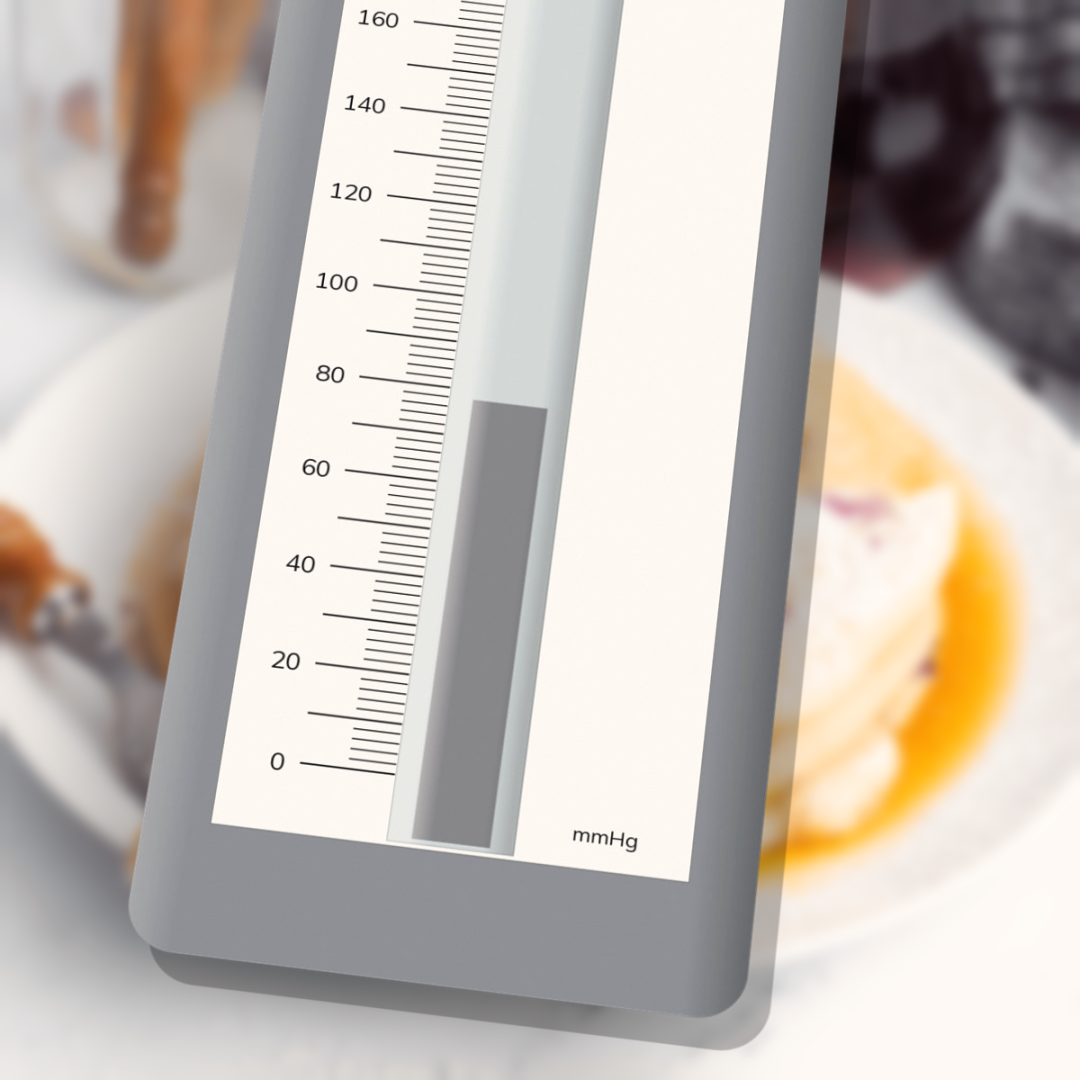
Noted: mmHg 78
